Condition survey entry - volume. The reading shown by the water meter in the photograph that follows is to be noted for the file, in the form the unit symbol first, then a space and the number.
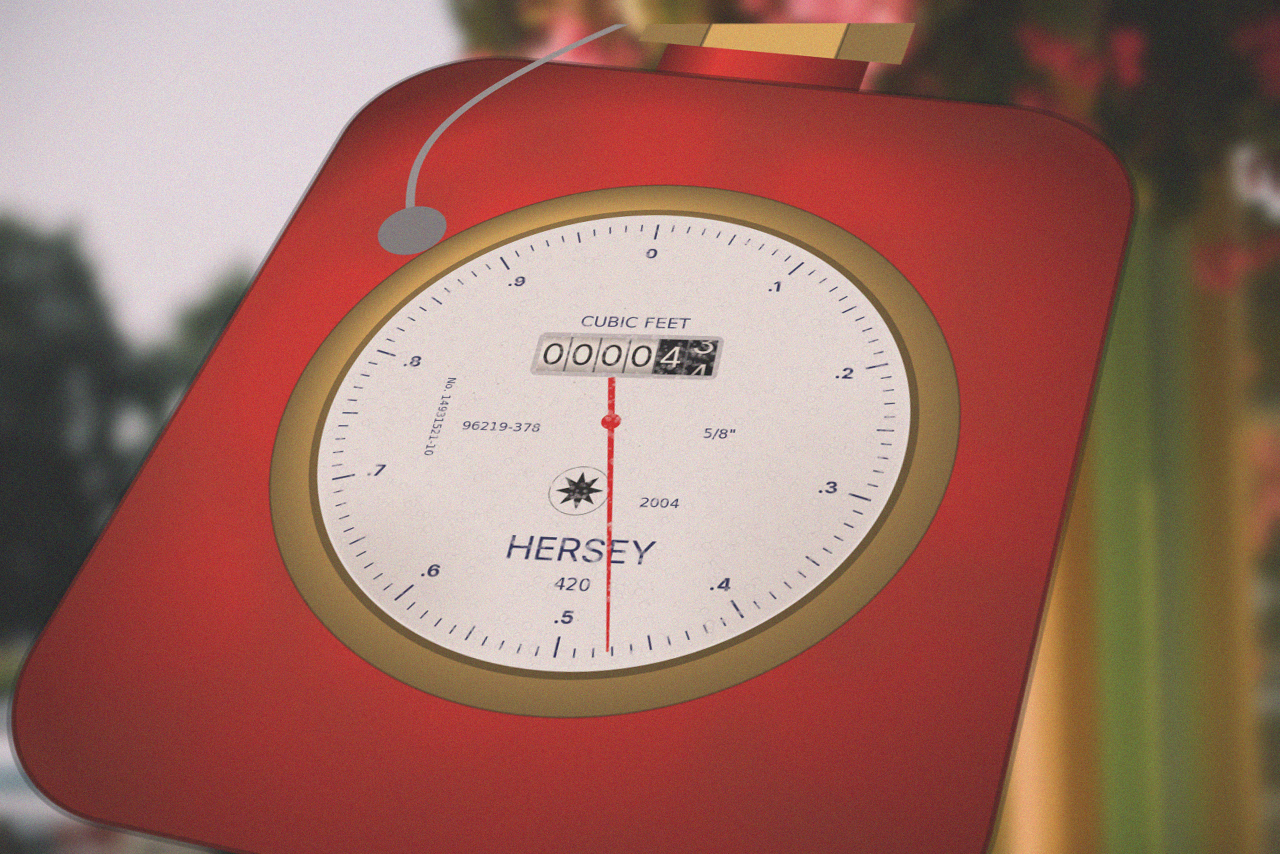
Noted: ft³ 43.47
